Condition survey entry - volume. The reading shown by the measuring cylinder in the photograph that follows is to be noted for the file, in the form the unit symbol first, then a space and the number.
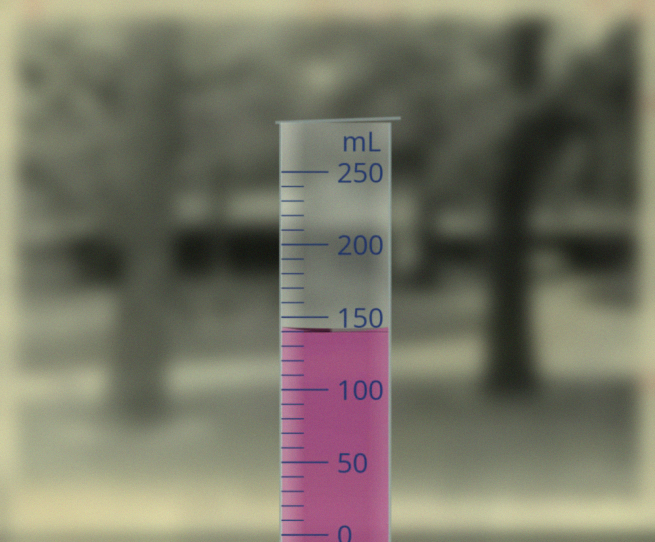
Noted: mL 140
